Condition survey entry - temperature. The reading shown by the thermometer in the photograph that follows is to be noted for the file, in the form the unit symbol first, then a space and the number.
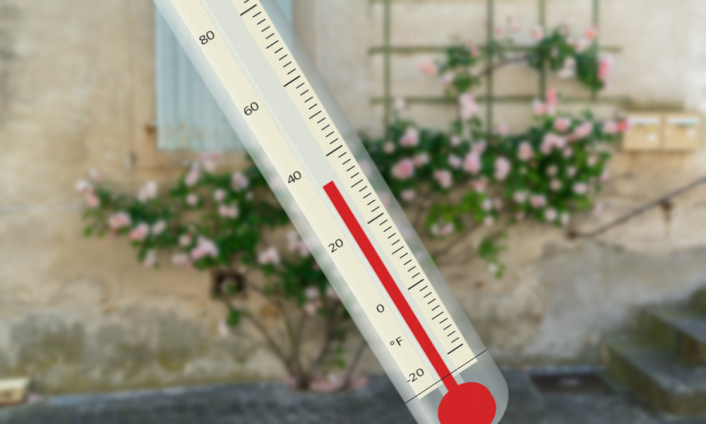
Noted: °F 34
